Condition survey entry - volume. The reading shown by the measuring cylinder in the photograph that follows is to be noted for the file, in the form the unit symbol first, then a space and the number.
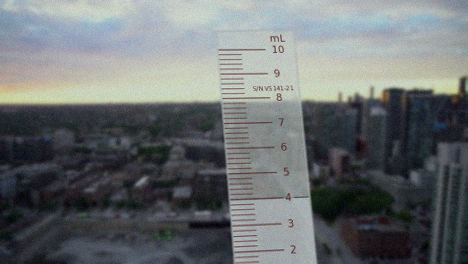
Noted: mL 4
